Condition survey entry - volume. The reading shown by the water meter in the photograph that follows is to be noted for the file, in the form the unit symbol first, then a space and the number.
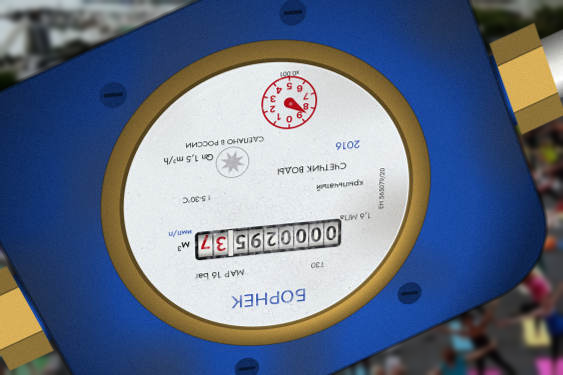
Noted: m³ 295.368
